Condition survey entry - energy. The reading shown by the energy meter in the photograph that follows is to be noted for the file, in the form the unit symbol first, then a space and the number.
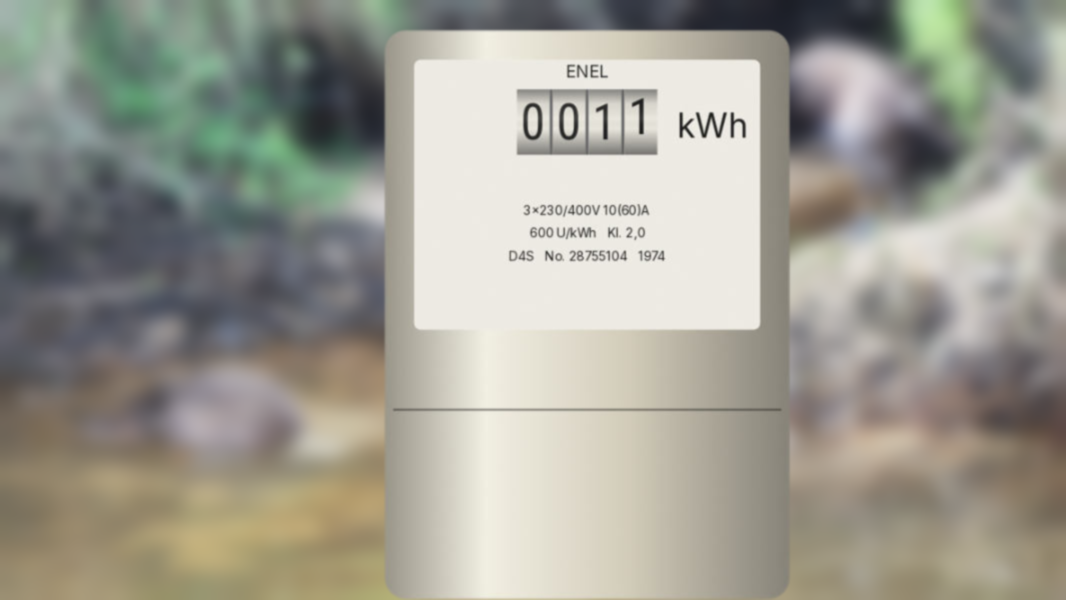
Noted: kWh 11
